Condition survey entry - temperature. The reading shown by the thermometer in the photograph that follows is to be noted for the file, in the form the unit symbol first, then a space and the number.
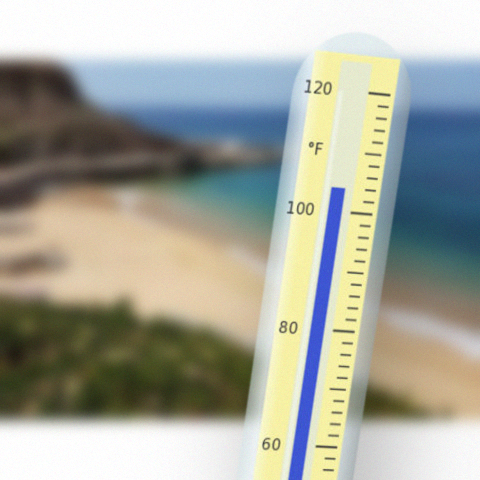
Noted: °F 104
